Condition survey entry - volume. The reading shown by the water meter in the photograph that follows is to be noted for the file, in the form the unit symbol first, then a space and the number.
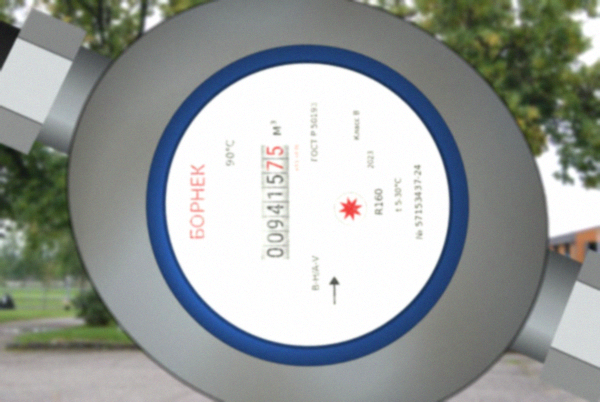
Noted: m³ 9415.75
